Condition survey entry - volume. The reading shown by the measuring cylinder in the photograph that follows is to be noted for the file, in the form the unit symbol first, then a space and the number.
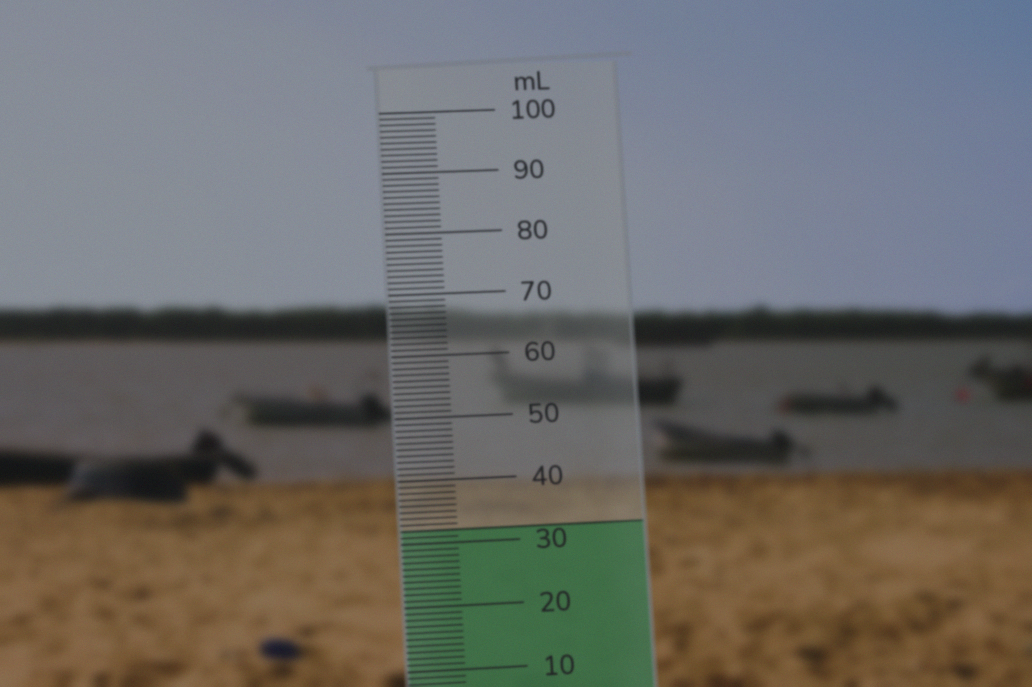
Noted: mL 32
